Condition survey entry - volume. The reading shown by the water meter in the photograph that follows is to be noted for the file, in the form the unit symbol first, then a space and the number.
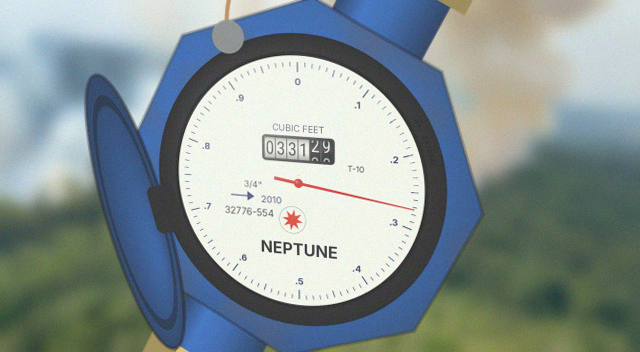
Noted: ft³ 33129.27
